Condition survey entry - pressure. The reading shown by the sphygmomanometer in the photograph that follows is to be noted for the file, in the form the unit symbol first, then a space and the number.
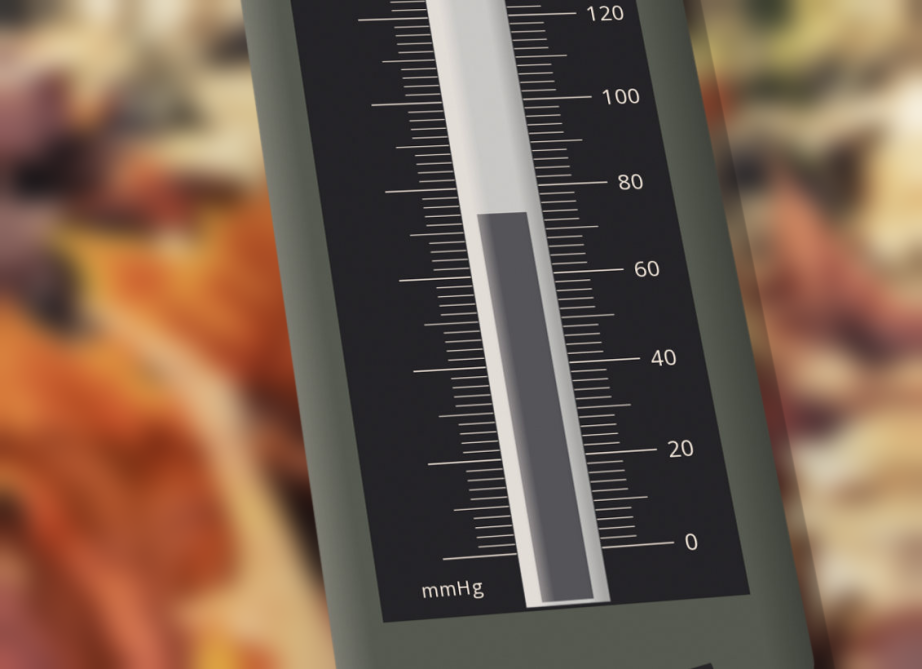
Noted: mmHg 74
